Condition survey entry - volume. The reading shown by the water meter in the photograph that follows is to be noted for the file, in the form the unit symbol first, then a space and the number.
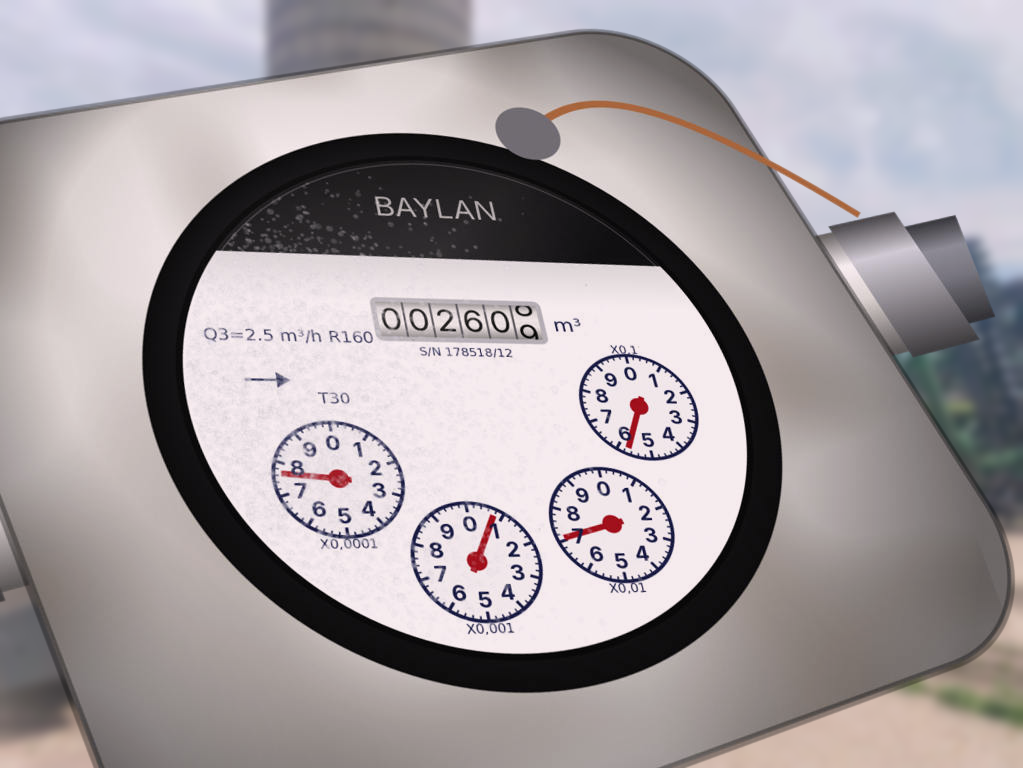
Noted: m³ 2608.5707
